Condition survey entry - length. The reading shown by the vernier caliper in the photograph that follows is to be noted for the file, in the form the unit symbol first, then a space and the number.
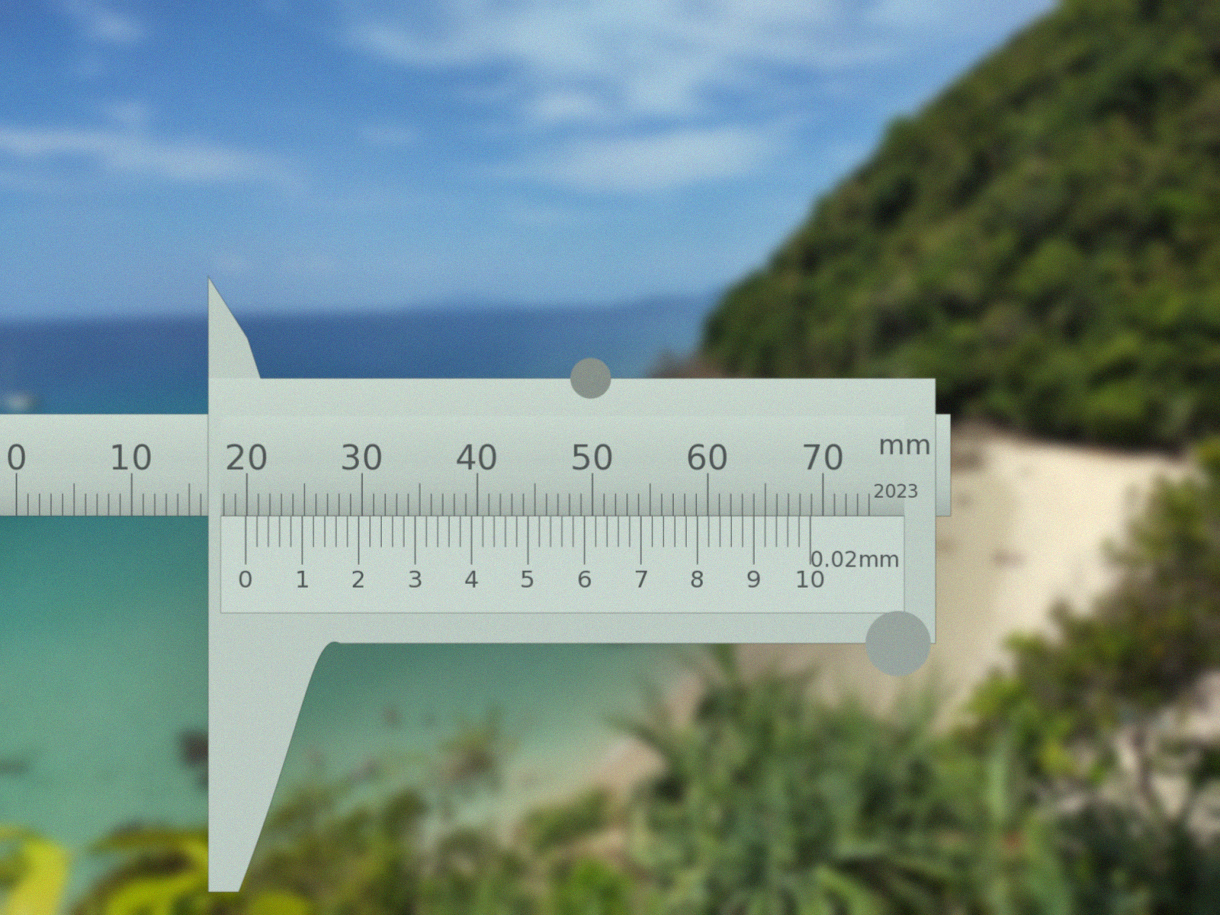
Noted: mm 19.9
